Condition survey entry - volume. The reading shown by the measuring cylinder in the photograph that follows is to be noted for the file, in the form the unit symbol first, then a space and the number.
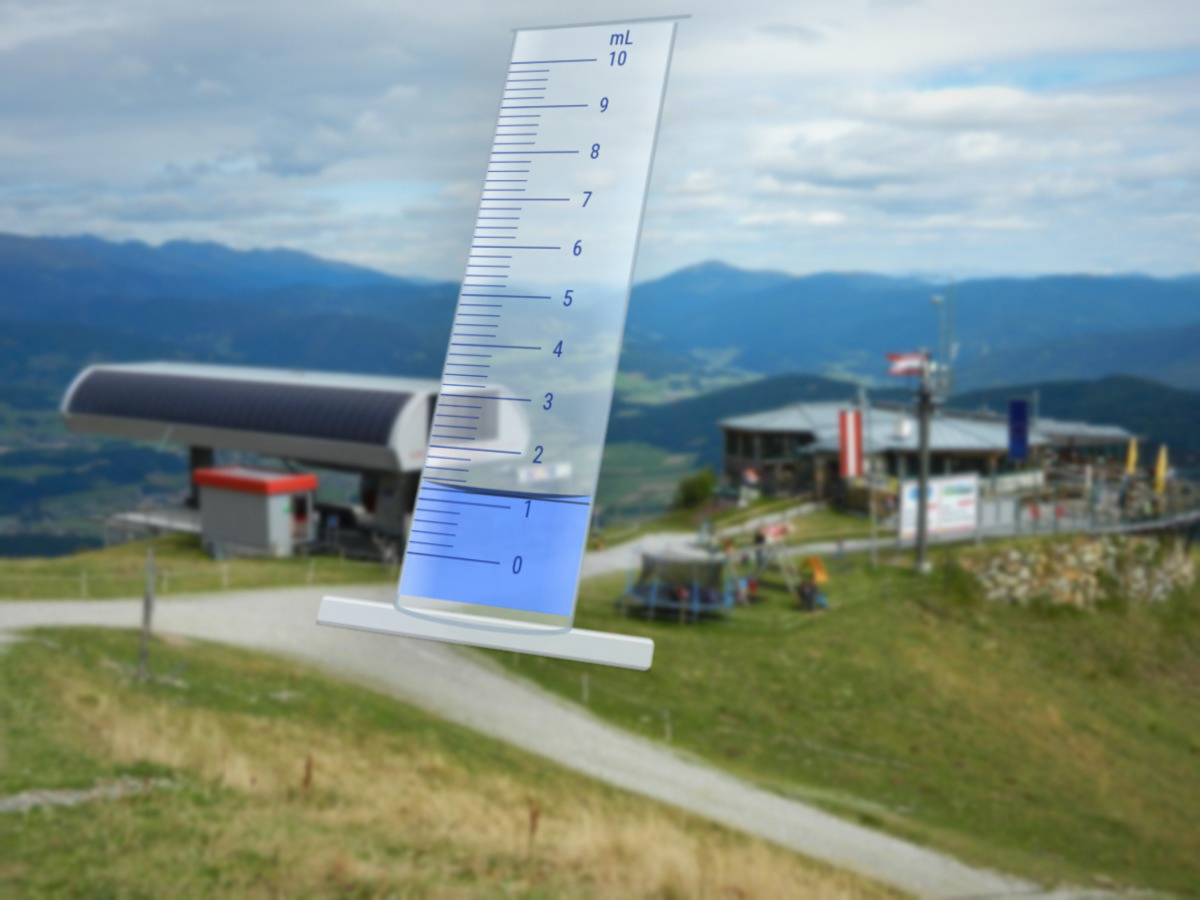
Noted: mL 1.2
